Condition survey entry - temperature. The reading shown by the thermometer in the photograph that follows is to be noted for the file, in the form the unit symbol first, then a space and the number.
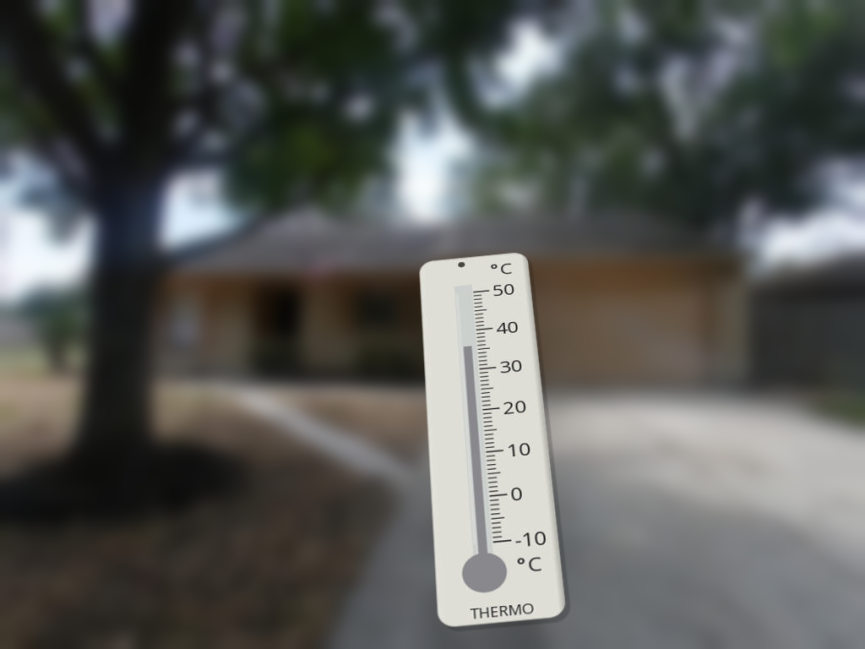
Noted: °C 36
